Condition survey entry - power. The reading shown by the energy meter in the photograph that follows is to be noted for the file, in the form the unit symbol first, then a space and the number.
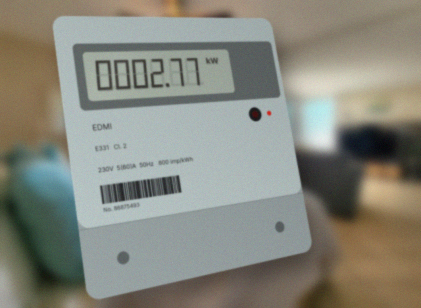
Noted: kW 2.77
